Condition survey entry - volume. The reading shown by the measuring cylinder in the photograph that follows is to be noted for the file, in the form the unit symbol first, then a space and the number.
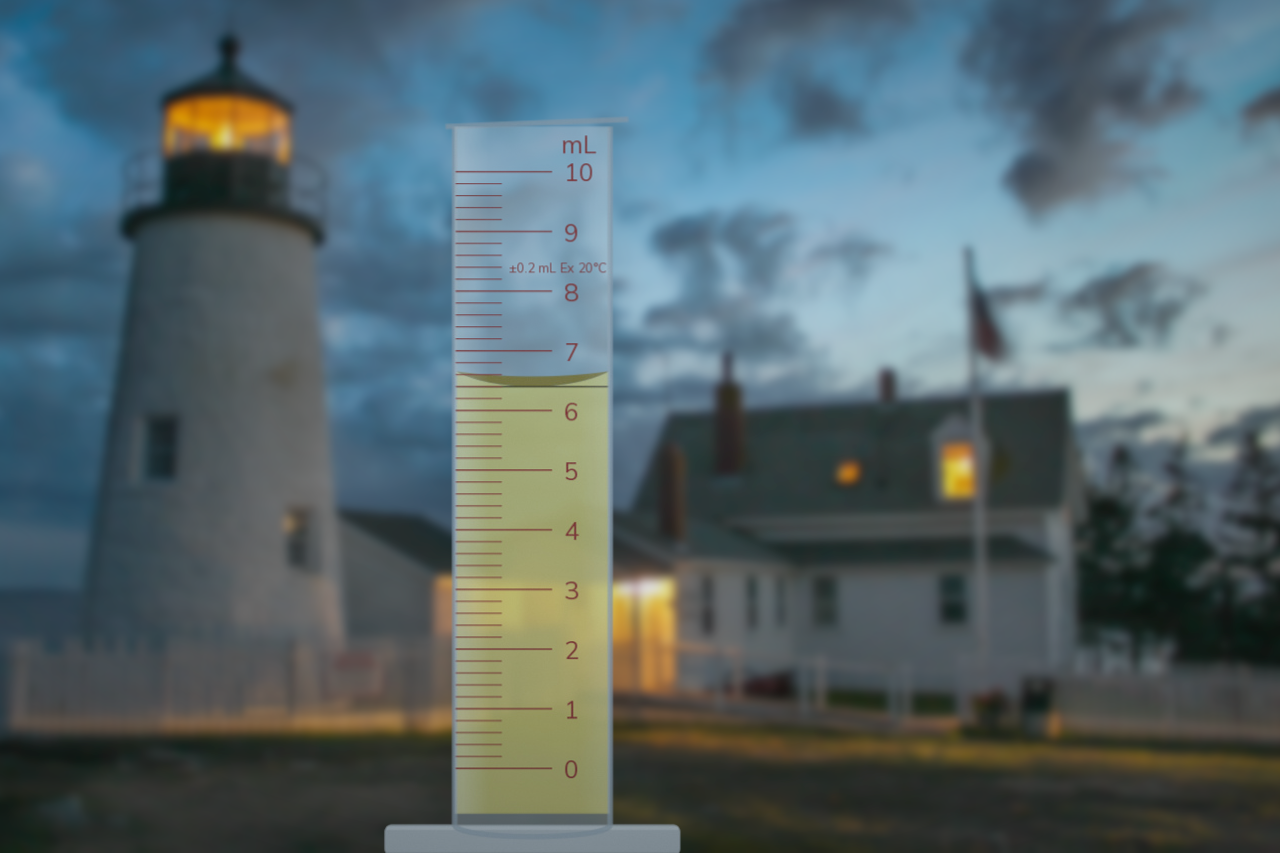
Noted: mL 6.4
